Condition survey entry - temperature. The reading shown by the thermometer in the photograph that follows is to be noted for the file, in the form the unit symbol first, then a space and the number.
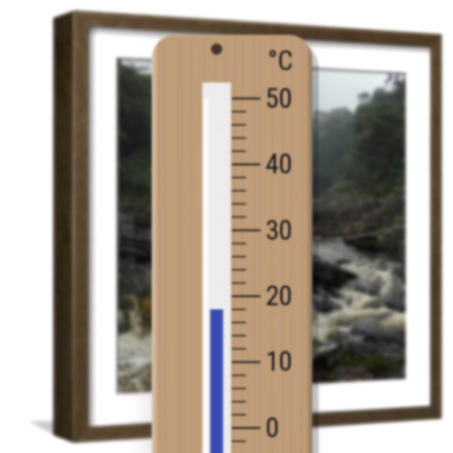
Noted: °C 18
